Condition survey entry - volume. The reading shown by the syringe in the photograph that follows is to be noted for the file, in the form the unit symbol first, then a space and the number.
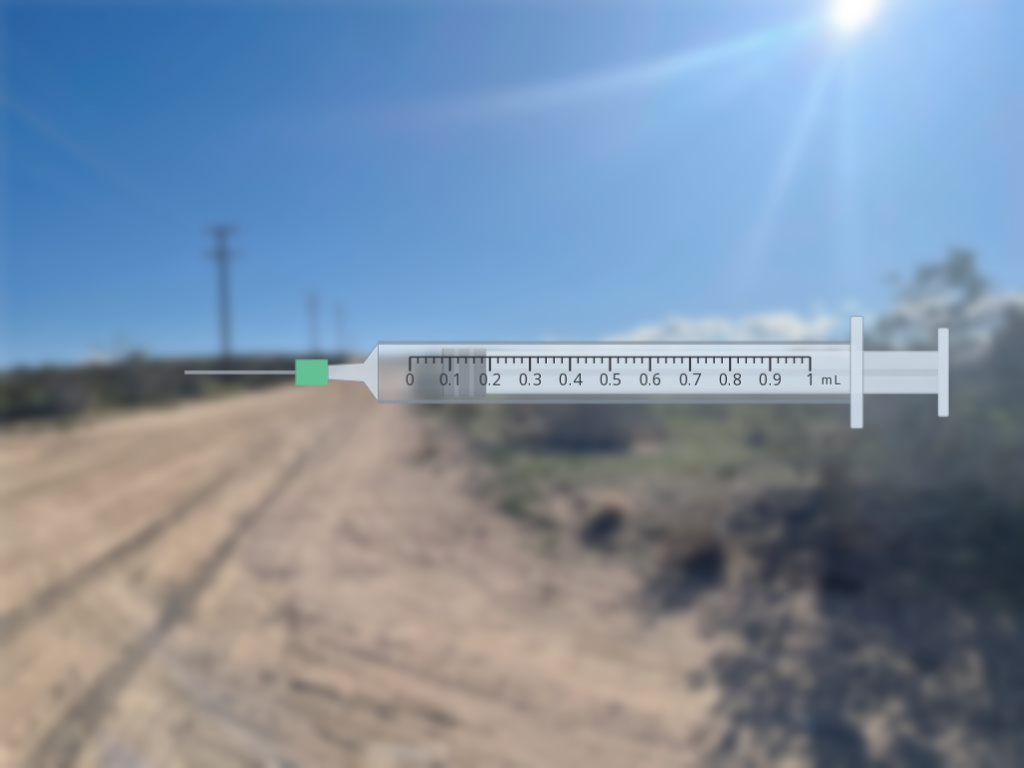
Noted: mL 0.08
